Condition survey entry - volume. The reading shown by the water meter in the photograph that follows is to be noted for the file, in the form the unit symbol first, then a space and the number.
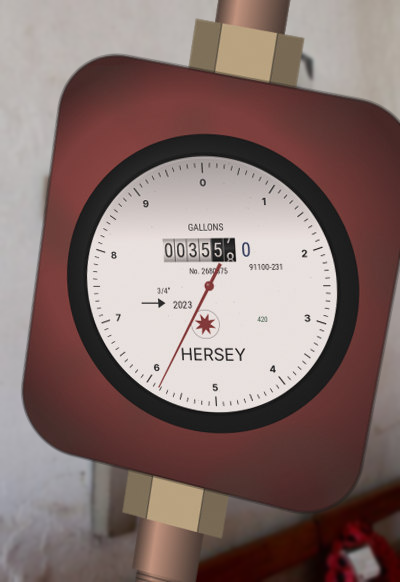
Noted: gal 35575.8
